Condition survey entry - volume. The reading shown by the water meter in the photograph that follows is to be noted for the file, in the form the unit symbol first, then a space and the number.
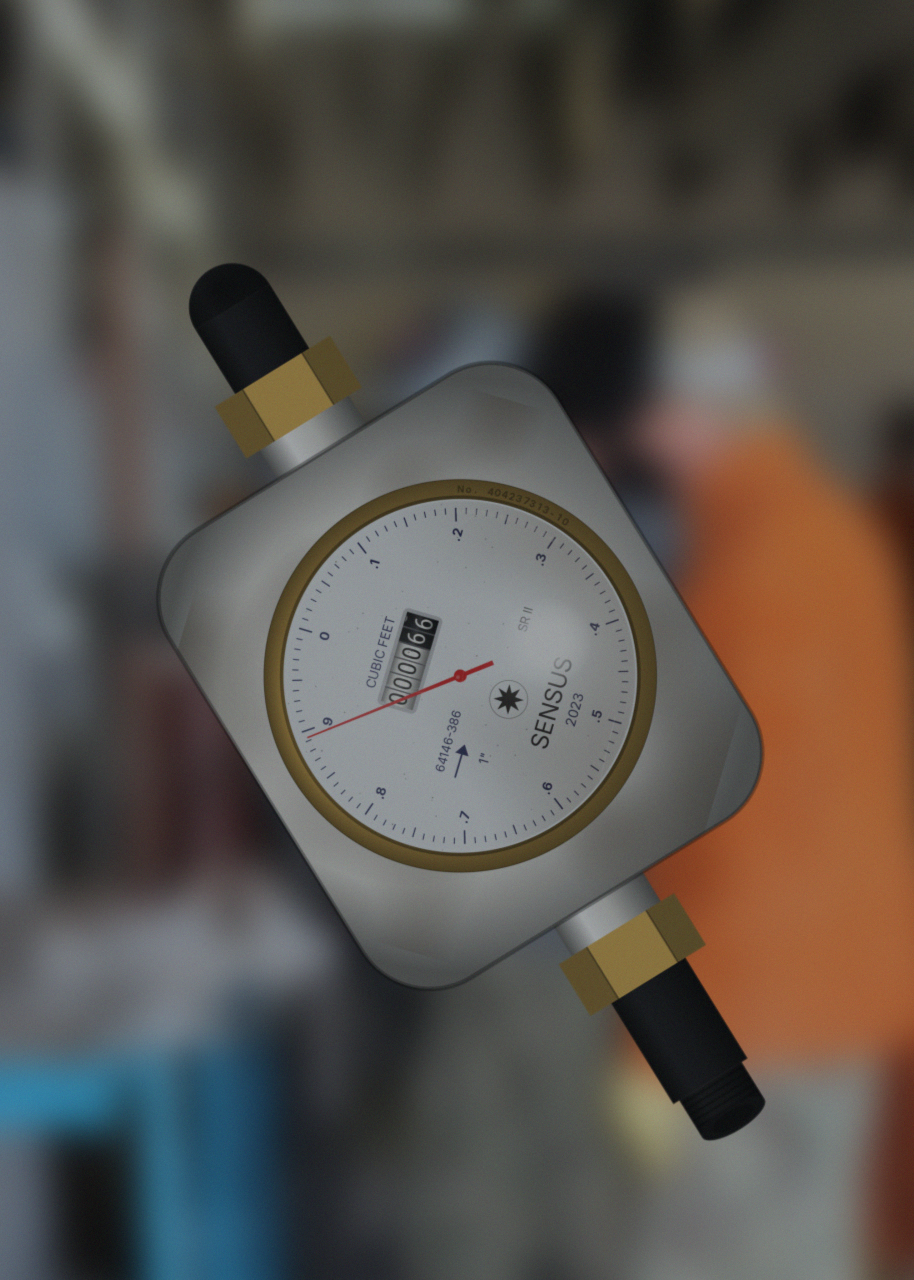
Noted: ft³ 65.89
